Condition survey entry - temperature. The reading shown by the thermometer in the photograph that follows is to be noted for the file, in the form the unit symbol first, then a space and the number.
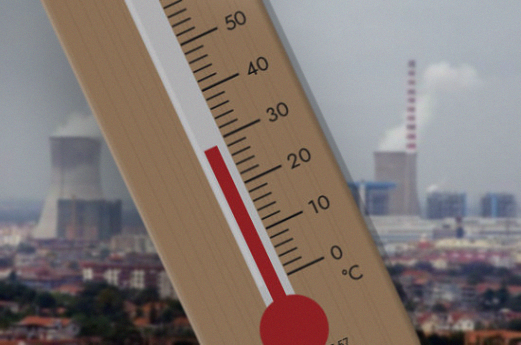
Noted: °C 29
